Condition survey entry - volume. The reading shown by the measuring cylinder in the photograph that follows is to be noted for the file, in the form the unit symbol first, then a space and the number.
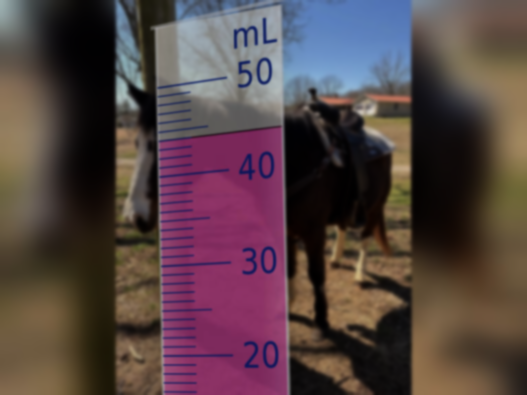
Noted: mL 44
